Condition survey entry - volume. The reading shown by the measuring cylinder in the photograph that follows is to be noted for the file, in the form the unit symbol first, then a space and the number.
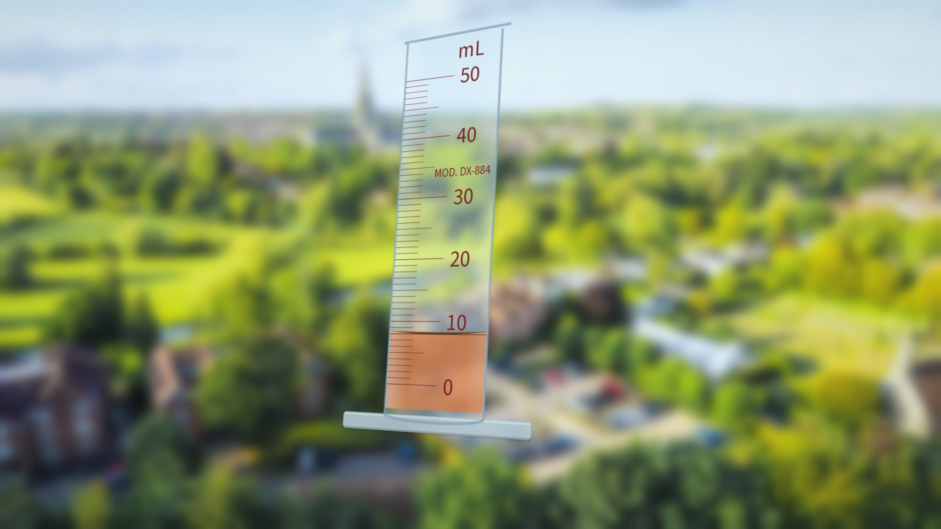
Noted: mL 8
